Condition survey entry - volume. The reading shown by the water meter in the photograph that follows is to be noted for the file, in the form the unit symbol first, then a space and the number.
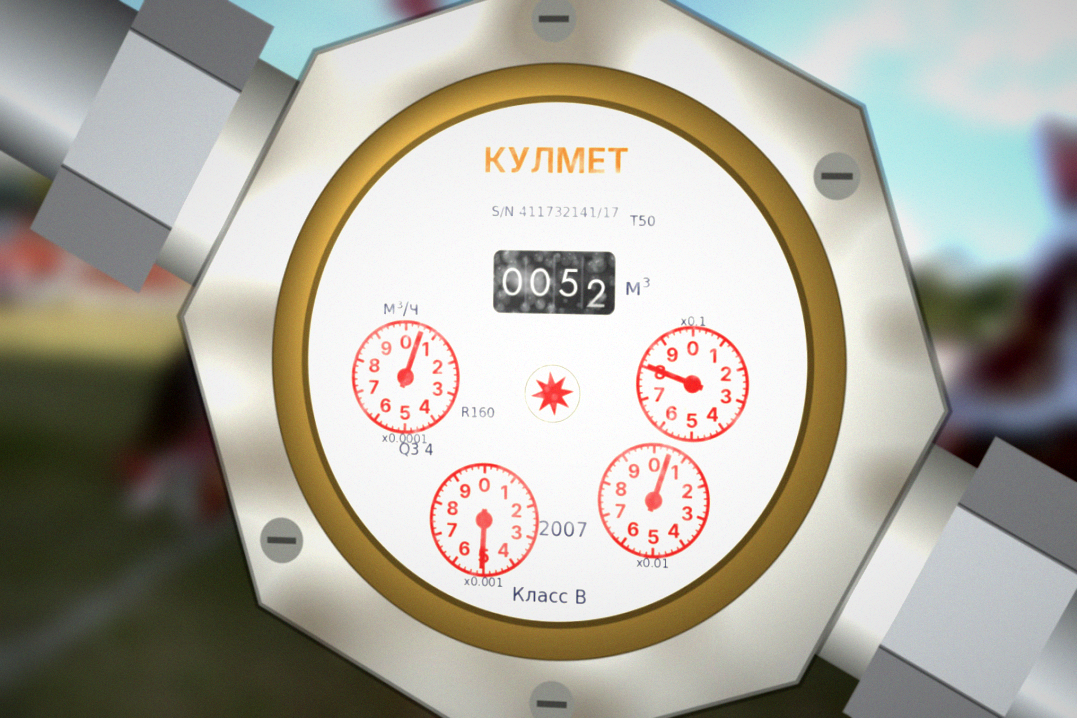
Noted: m³ 51.8050
